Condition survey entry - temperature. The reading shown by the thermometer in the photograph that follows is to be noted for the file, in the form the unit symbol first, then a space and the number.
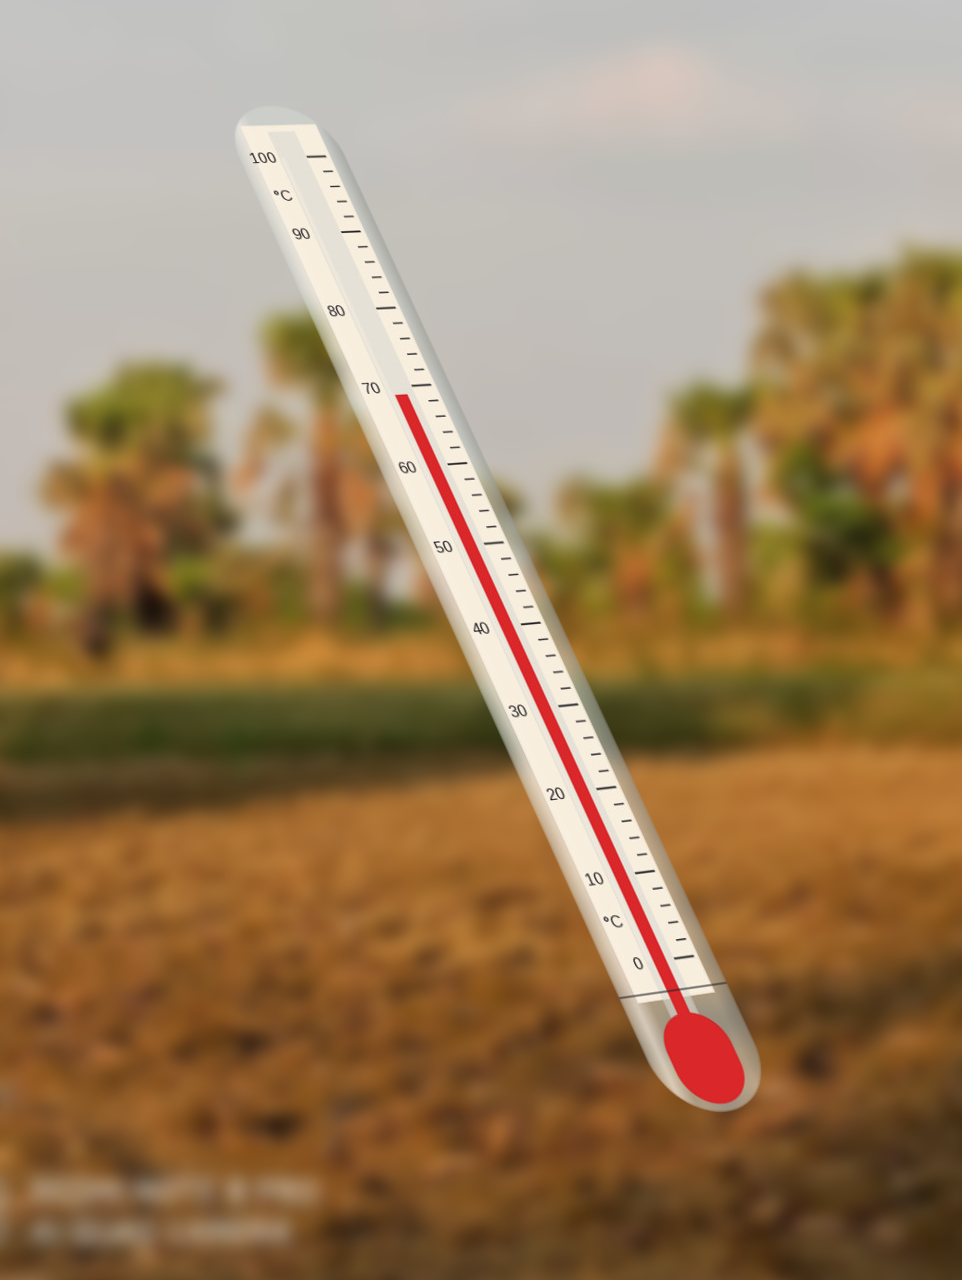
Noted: °C 69
